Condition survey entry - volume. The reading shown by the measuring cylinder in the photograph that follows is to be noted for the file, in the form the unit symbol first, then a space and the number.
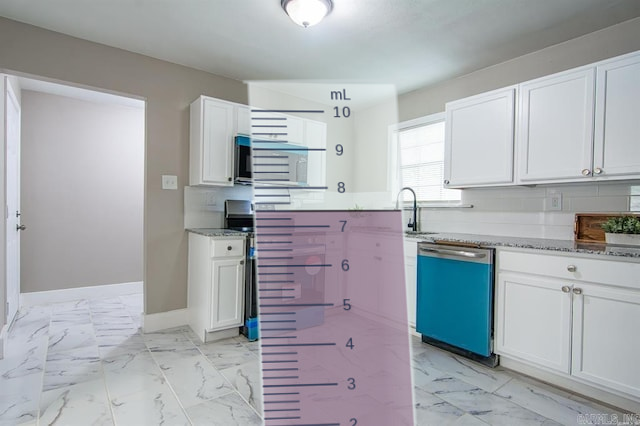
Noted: mL 7.4
